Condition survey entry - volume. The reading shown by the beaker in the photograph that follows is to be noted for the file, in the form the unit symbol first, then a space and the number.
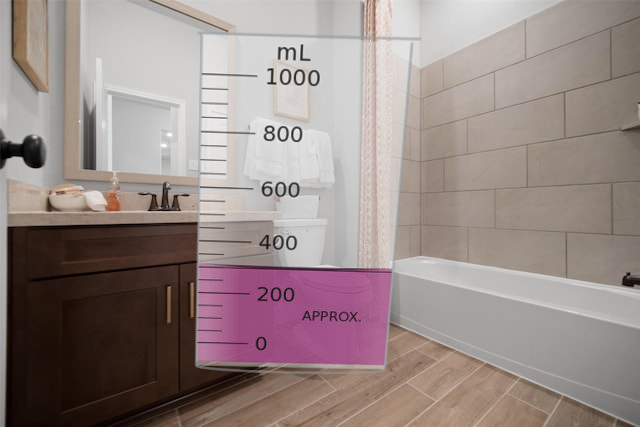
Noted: mL 300
